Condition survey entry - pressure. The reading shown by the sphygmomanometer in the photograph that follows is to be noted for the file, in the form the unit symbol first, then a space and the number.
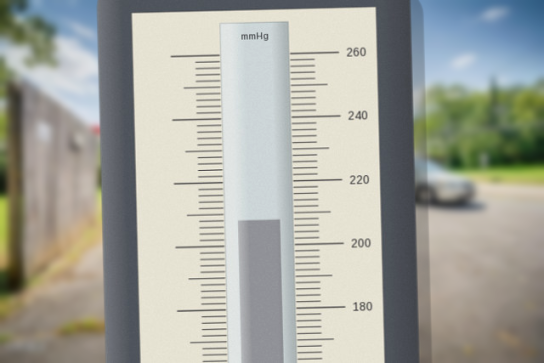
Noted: mmHg 208
